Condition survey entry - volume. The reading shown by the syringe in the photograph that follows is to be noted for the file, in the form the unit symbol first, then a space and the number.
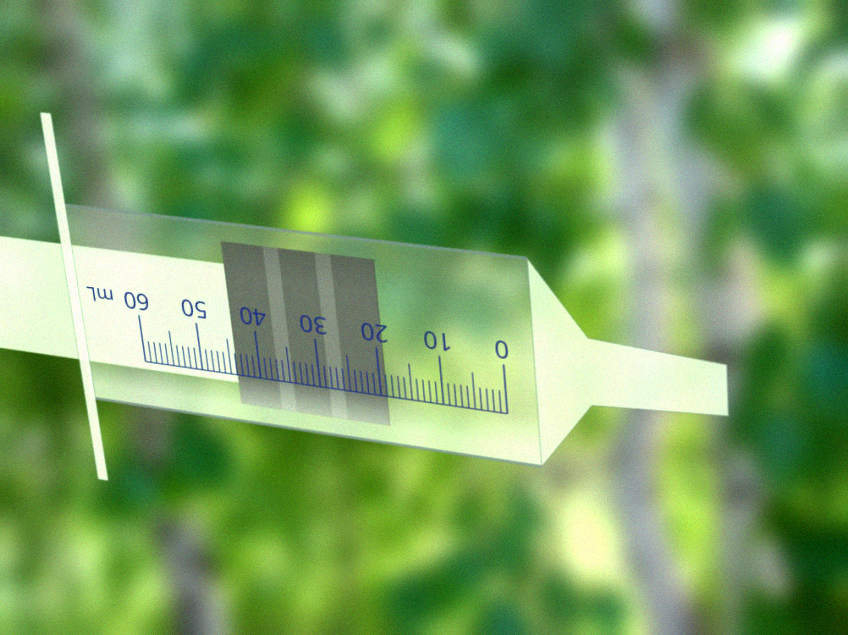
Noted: mL 19
